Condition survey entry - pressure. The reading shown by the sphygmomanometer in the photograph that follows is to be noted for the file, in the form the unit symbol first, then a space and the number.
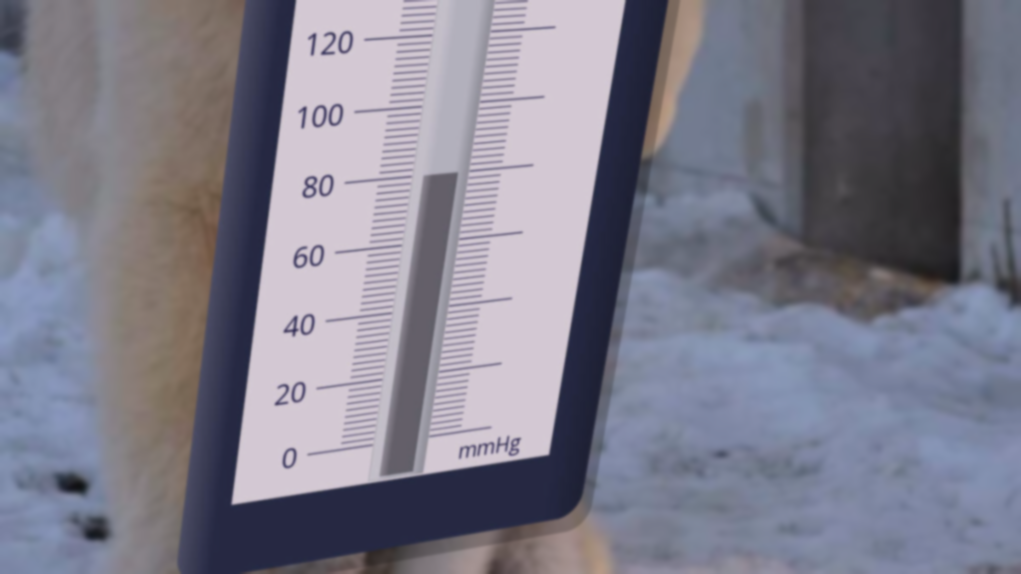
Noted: mmHg 80
